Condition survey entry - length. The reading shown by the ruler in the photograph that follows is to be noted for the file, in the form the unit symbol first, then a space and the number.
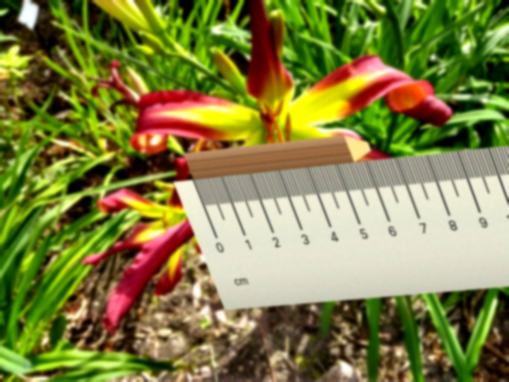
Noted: cm 6.5
